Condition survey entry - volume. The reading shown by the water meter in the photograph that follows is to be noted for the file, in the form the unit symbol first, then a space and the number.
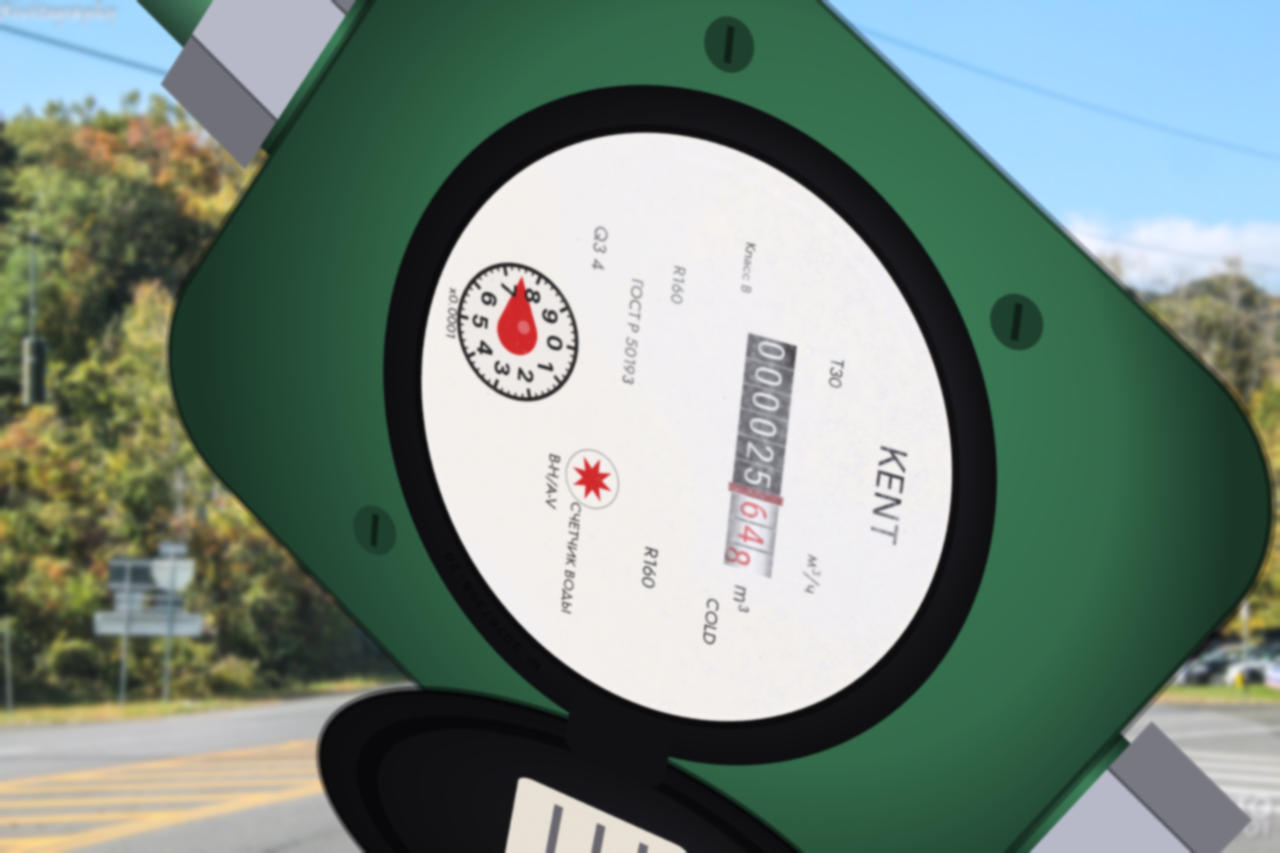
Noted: m³ 25.6477
